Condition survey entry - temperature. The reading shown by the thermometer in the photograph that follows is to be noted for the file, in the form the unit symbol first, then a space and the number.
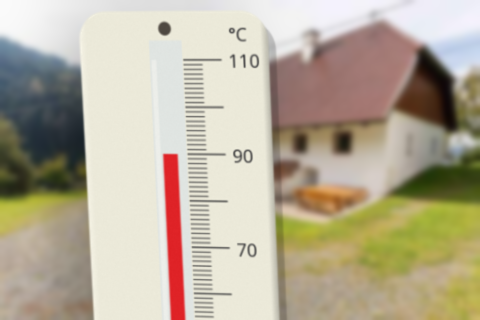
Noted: °C 90
